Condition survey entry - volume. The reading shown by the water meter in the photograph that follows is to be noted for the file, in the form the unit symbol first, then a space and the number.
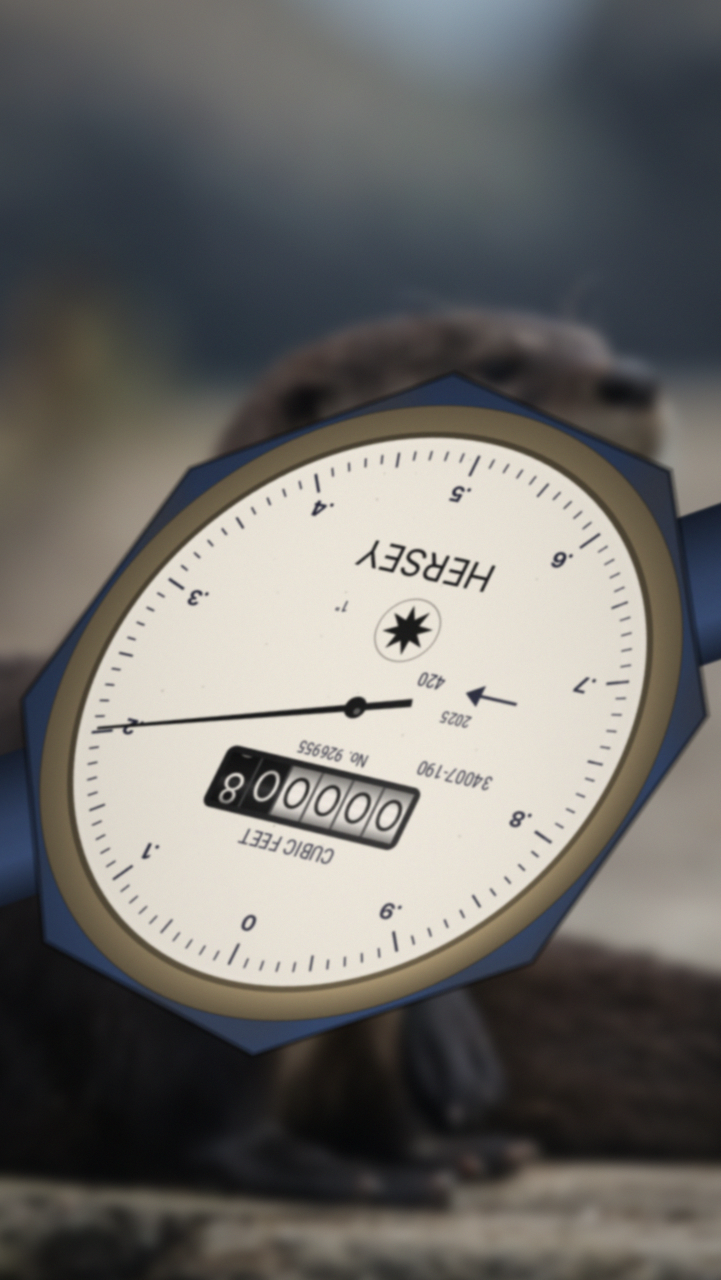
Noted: ft³ 8.20
